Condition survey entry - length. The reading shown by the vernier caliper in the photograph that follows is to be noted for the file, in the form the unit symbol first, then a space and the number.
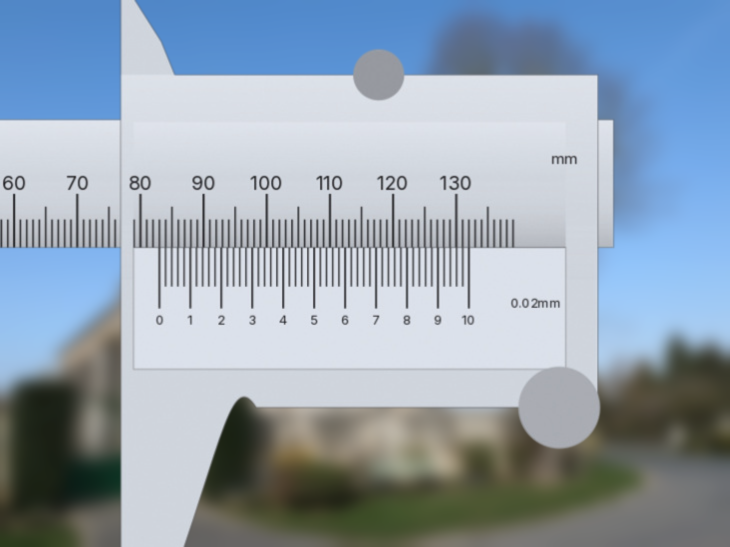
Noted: mm 83.0
